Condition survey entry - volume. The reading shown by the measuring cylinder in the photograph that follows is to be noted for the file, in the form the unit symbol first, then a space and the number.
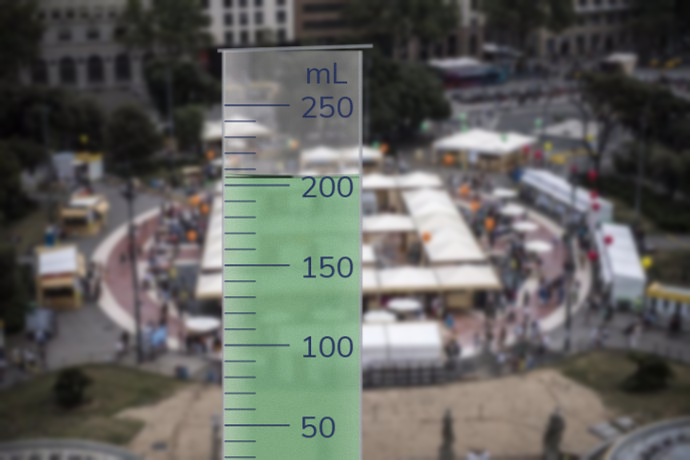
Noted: mL 205
